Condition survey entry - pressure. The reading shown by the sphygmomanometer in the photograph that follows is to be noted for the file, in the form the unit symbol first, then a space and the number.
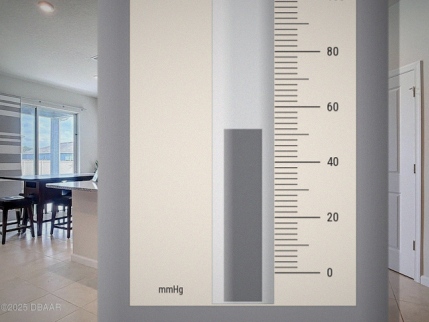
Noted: mmHg 52
